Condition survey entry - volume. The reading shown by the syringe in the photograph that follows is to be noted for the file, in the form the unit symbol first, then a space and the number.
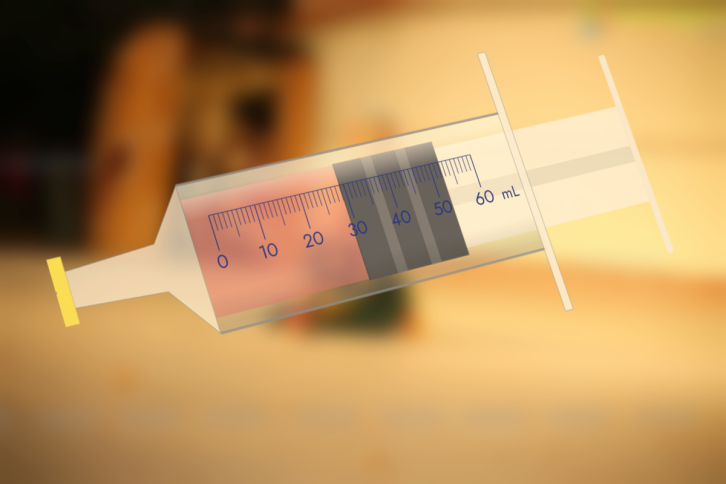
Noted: mL 29
